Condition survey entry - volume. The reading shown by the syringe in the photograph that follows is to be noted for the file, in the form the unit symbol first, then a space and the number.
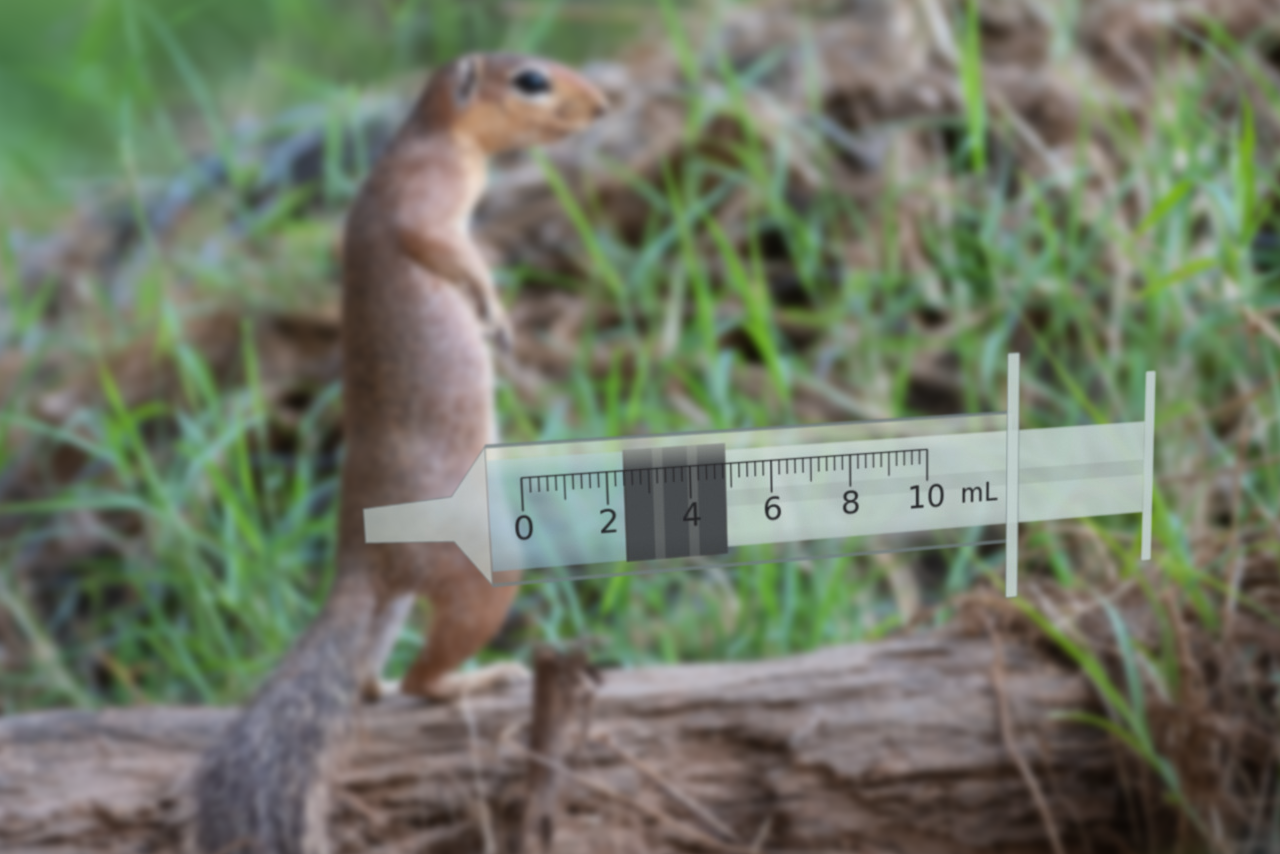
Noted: mL 2.4
